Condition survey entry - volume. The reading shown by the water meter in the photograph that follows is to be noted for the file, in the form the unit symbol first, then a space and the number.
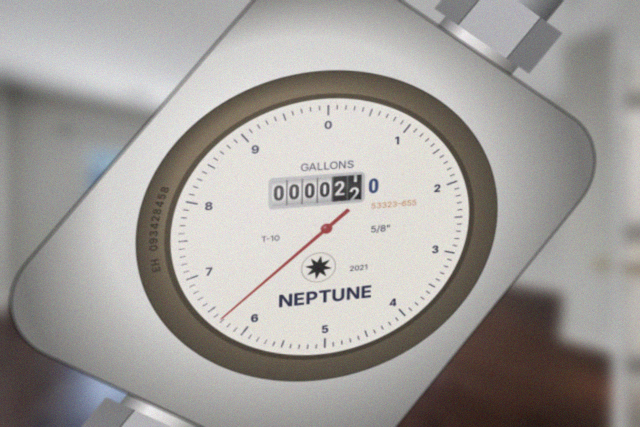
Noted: gal 216.3
